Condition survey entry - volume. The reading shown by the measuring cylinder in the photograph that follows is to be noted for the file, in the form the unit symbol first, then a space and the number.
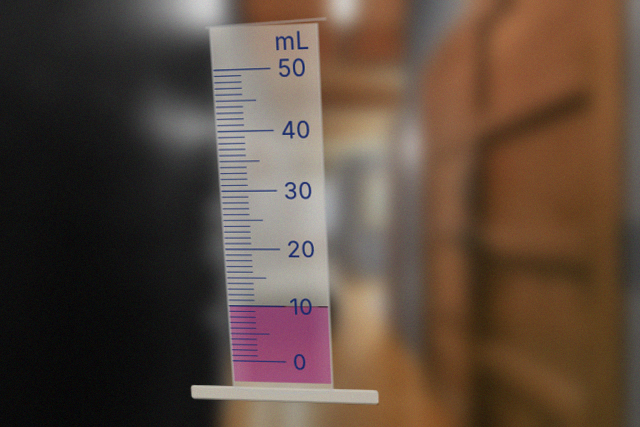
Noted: mL 10
